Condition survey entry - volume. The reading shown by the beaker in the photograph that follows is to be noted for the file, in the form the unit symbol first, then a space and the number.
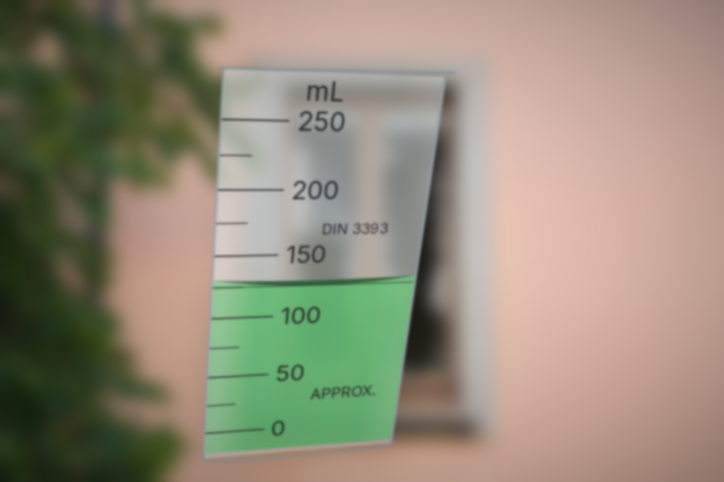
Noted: mL 125
